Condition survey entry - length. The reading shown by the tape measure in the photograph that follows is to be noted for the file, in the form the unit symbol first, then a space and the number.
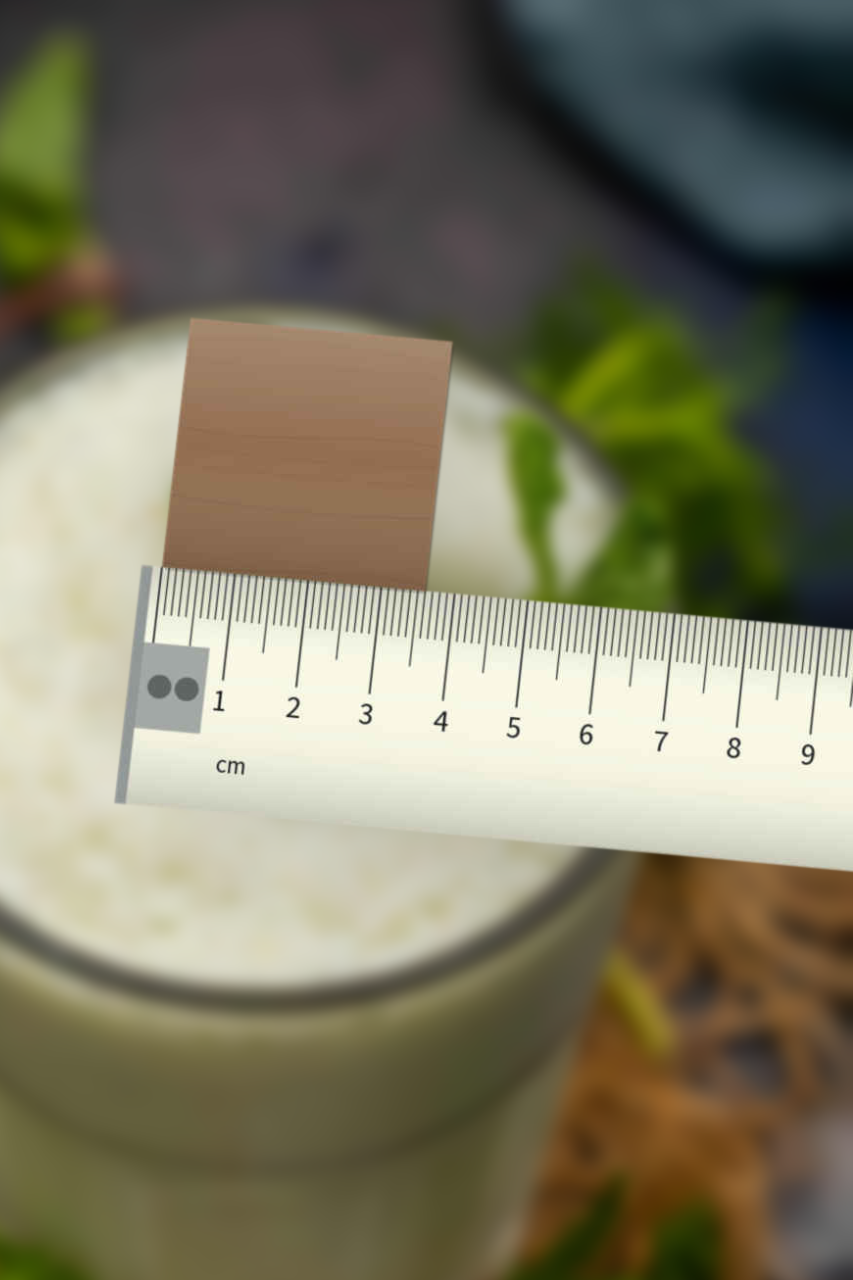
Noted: cm 3.6
